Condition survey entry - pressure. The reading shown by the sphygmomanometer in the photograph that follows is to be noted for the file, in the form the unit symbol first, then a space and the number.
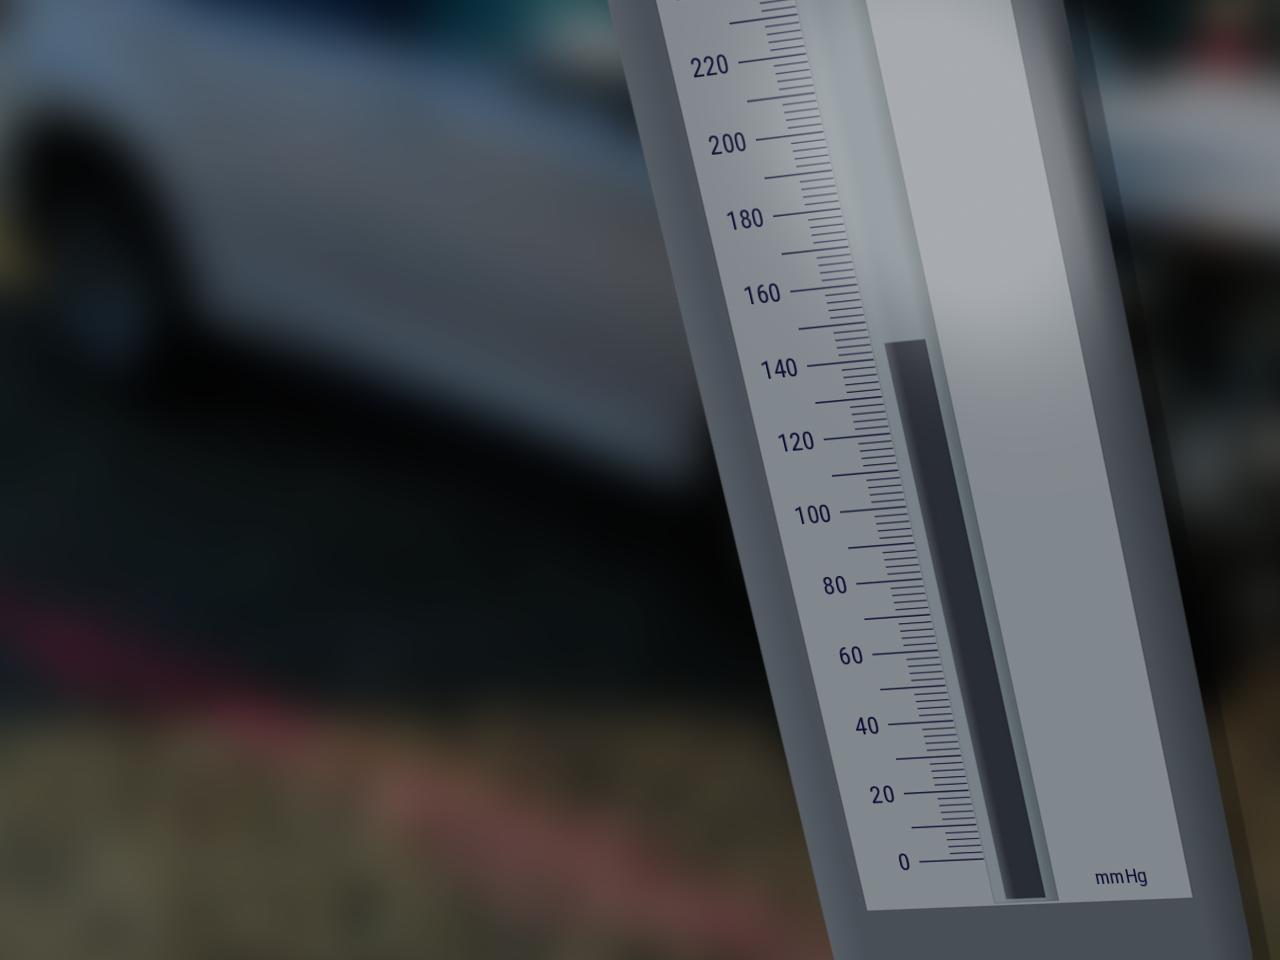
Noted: mmHg 144
